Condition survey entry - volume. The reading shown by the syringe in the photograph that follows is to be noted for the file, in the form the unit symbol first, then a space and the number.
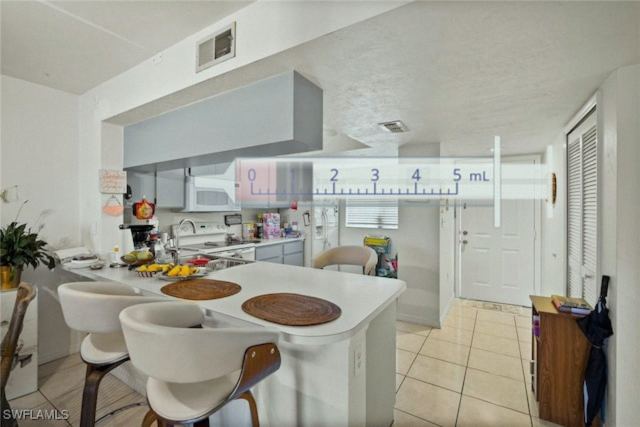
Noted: mL 0.6
